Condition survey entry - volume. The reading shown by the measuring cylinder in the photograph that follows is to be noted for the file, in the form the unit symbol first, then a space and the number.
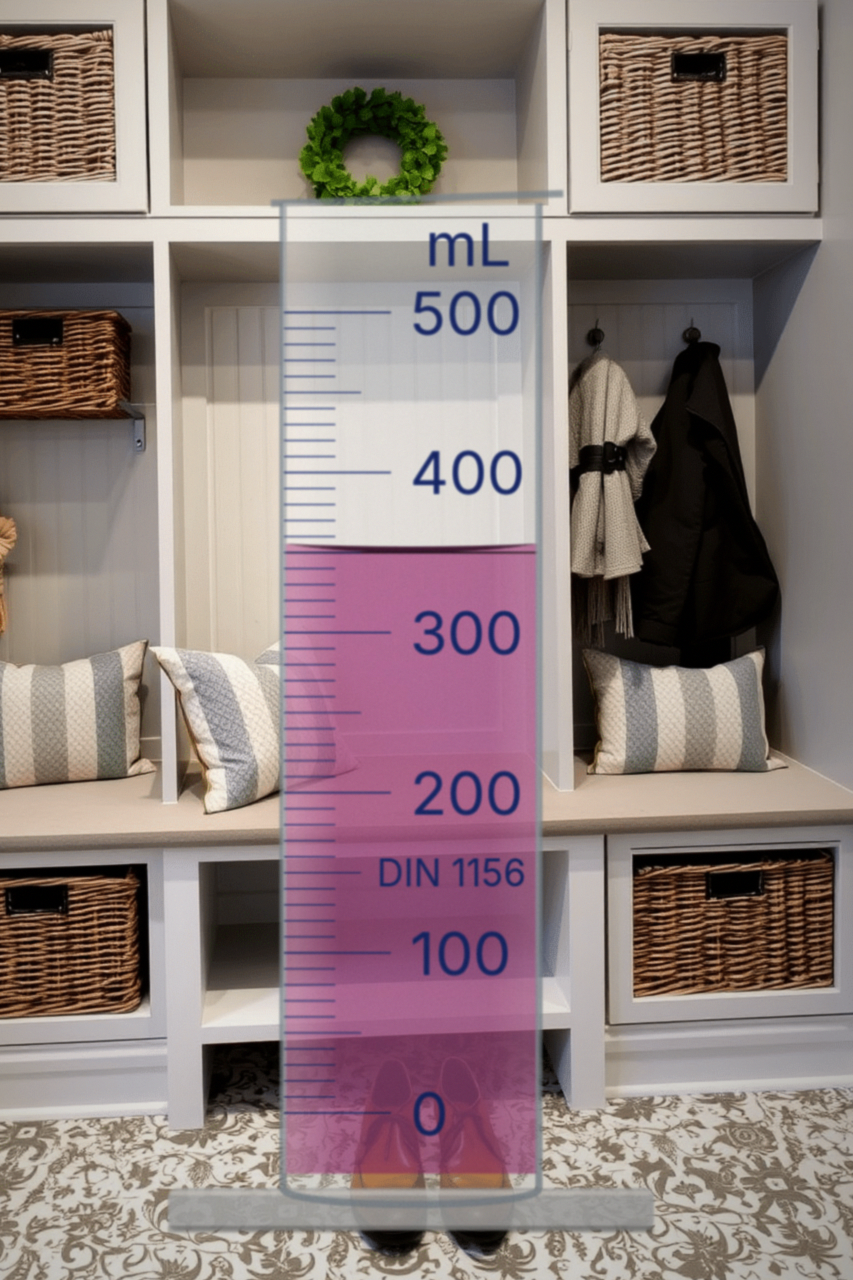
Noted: mL 350
